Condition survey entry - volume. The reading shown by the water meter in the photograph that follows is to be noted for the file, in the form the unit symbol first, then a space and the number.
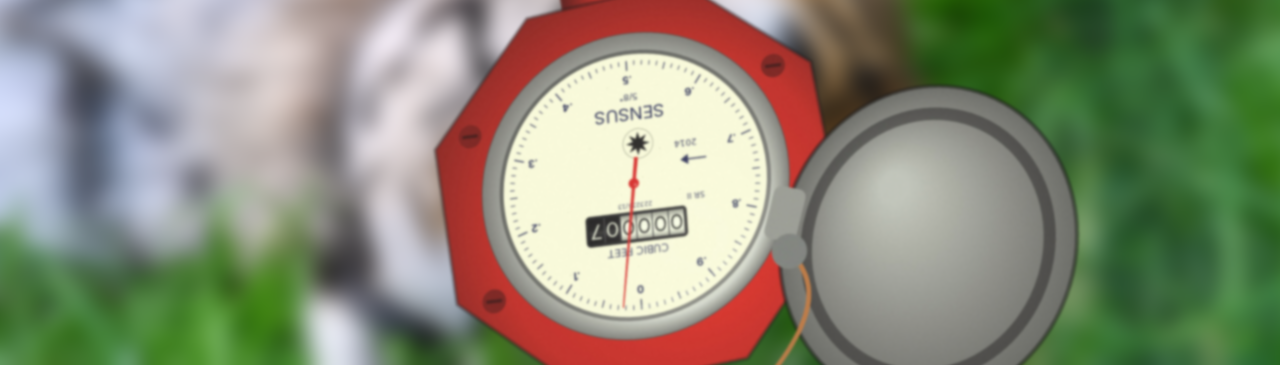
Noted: ft³ 7.02
